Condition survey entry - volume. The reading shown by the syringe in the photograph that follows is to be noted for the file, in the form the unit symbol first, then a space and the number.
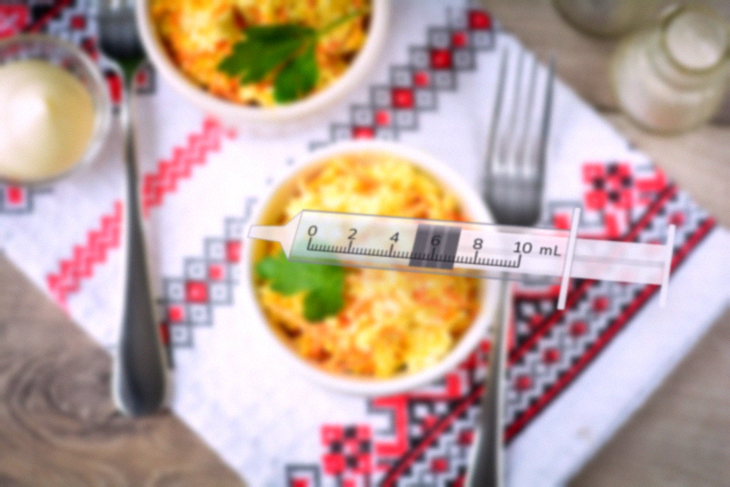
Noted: mL 5
